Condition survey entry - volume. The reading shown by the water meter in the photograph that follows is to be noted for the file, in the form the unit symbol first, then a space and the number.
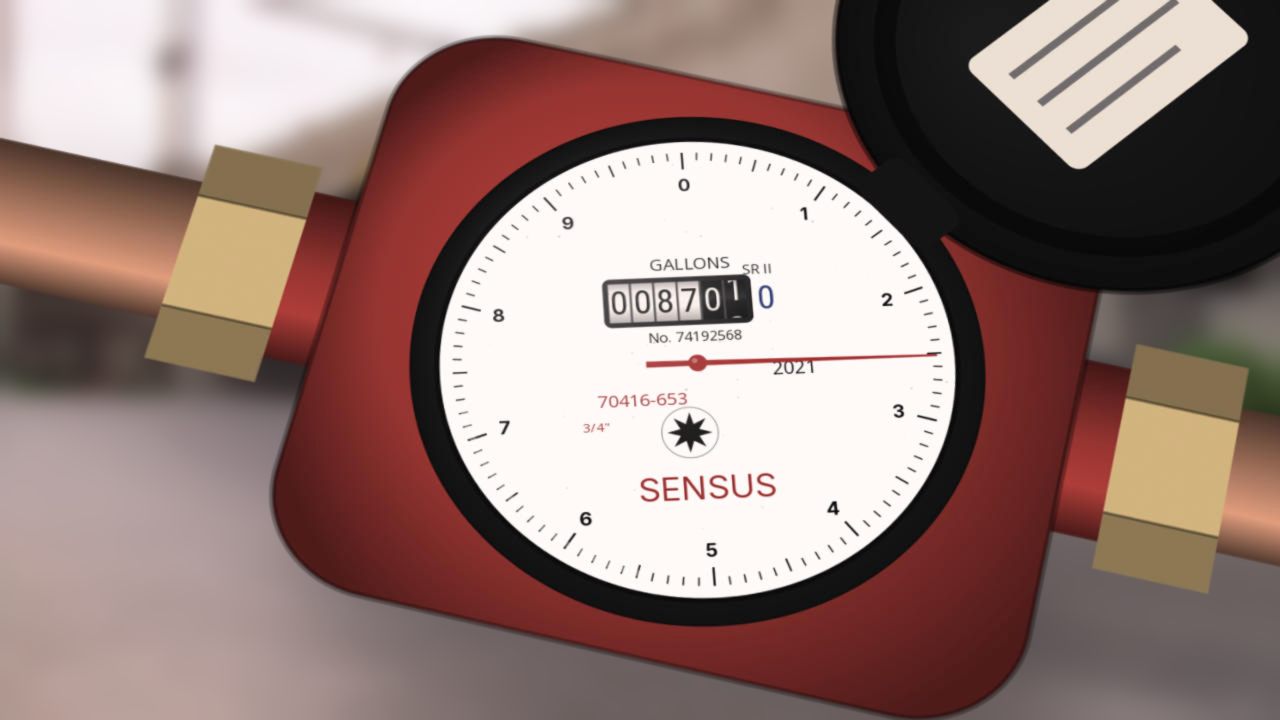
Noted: gal 87012.5
